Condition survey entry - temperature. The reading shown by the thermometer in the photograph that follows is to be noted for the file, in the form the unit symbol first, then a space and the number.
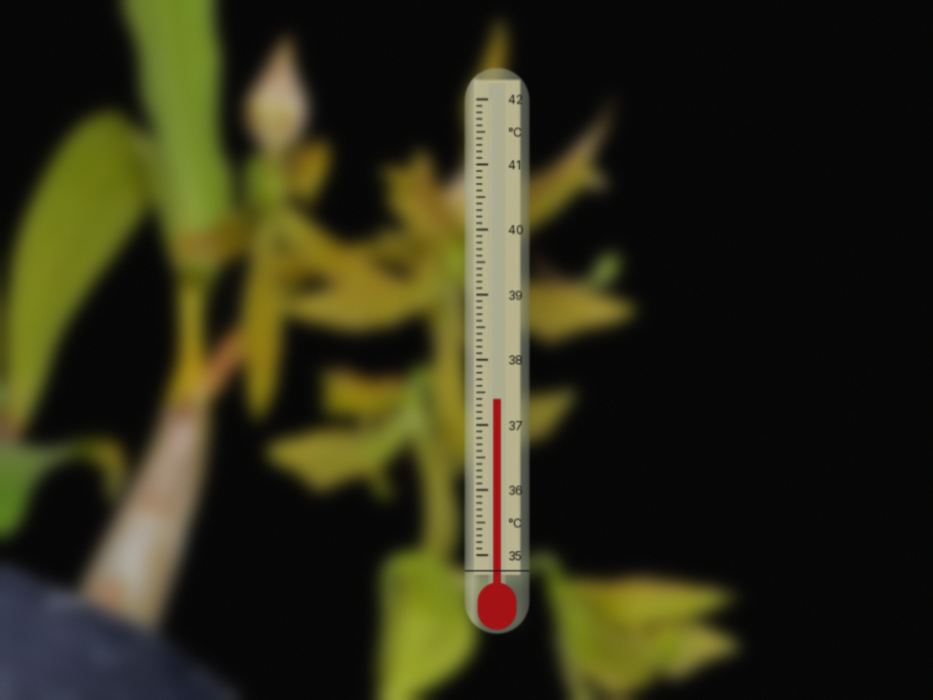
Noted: °C 37.4
